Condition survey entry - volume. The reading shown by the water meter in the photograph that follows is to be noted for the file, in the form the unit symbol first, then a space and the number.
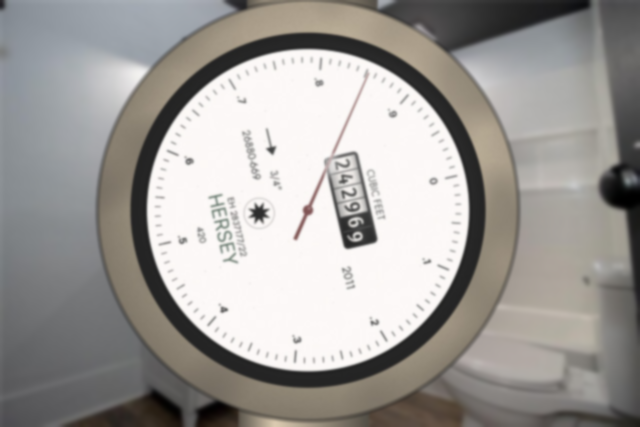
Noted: ft³ 242968.85
